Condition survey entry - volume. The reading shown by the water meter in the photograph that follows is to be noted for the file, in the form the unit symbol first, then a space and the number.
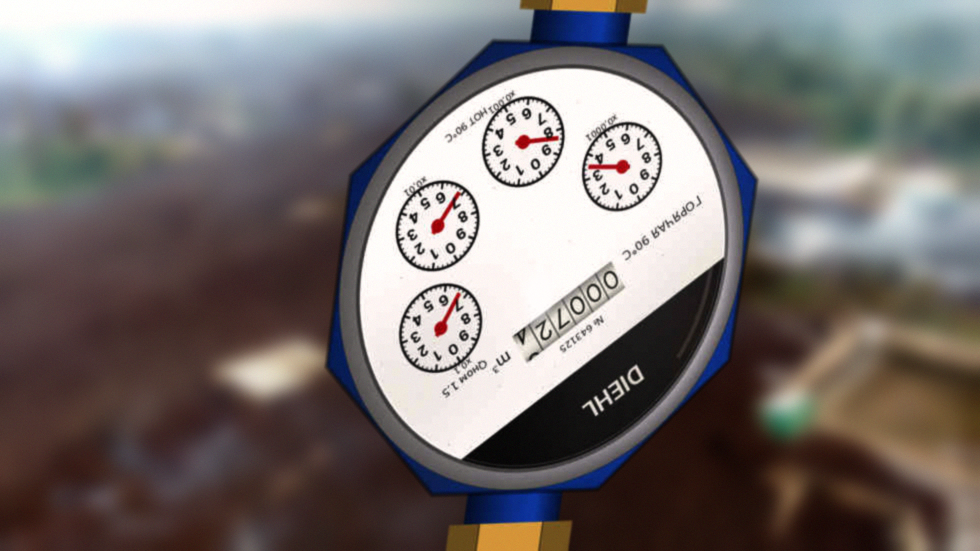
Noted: m³ 723.6683
